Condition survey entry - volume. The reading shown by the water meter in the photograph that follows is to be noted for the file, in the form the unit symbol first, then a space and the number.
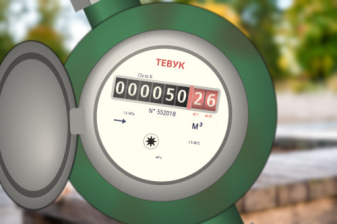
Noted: m³ 50.26
